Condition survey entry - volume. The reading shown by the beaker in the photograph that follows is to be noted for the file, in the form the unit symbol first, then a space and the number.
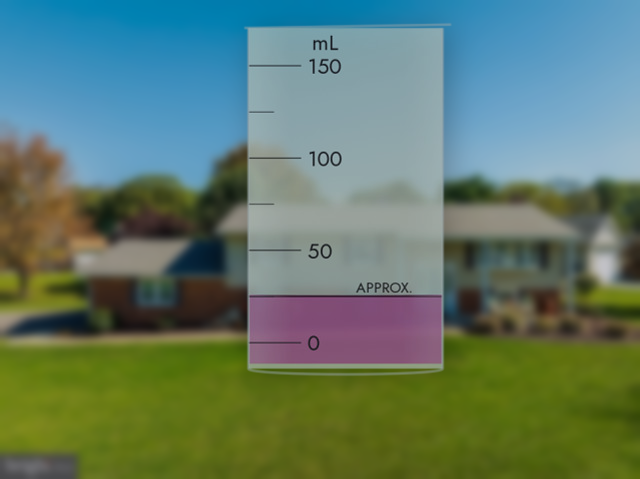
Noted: mL 25
